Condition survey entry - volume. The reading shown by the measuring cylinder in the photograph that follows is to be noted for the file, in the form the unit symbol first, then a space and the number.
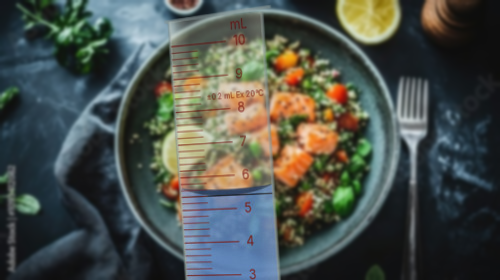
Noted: mL 5.4
